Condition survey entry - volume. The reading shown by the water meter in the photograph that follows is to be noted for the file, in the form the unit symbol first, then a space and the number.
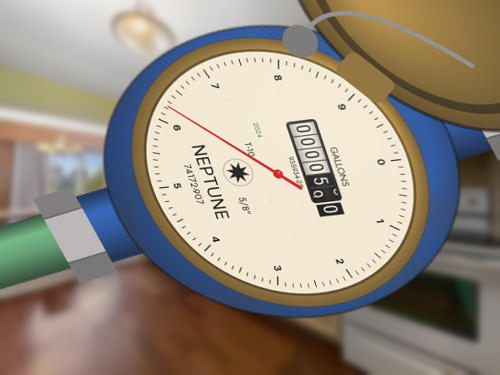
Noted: gal 586.2
